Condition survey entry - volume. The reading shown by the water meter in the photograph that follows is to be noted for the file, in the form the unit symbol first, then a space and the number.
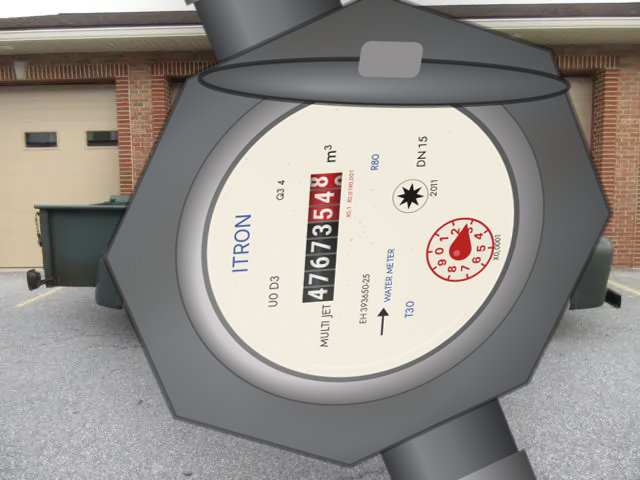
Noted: m³ 47673.5482
